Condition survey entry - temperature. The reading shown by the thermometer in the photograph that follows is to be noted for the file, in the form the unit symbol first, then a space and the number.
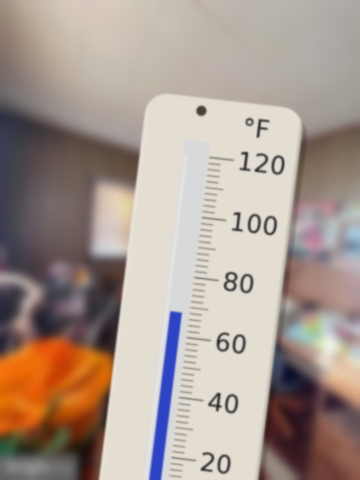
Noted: °F 68
